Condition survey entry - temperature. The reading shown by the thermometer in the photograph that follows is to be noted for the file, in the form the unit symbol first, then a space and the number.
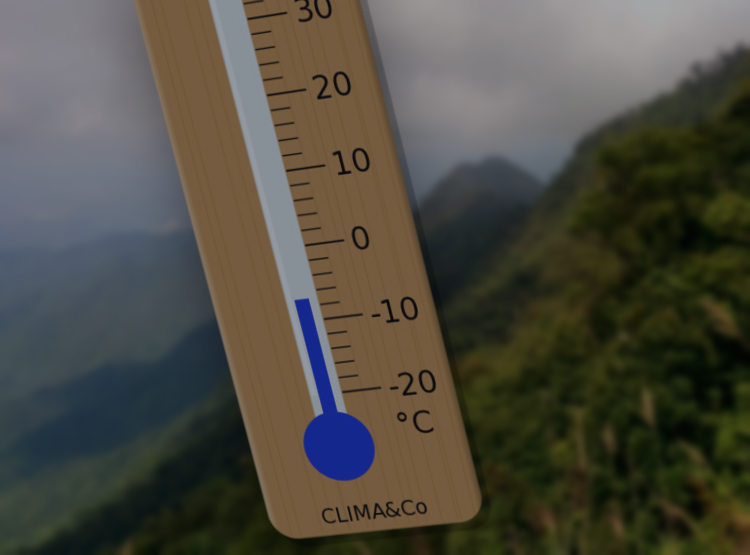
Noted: °C -7
